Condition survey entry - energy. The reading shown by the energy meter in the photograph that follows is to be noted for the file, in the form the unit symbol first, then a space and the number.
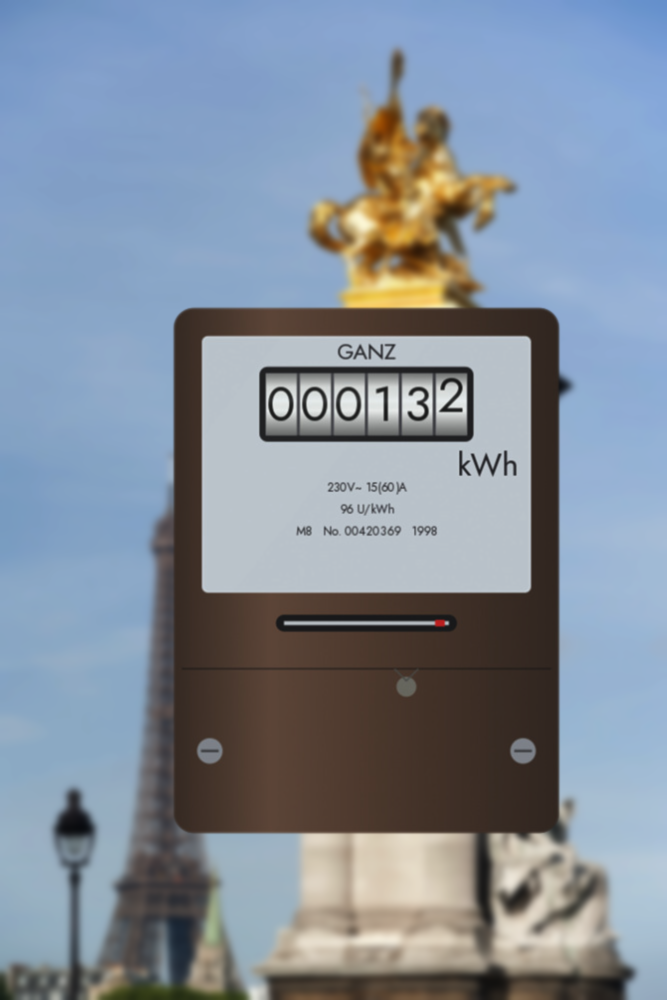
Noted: kWh 132
